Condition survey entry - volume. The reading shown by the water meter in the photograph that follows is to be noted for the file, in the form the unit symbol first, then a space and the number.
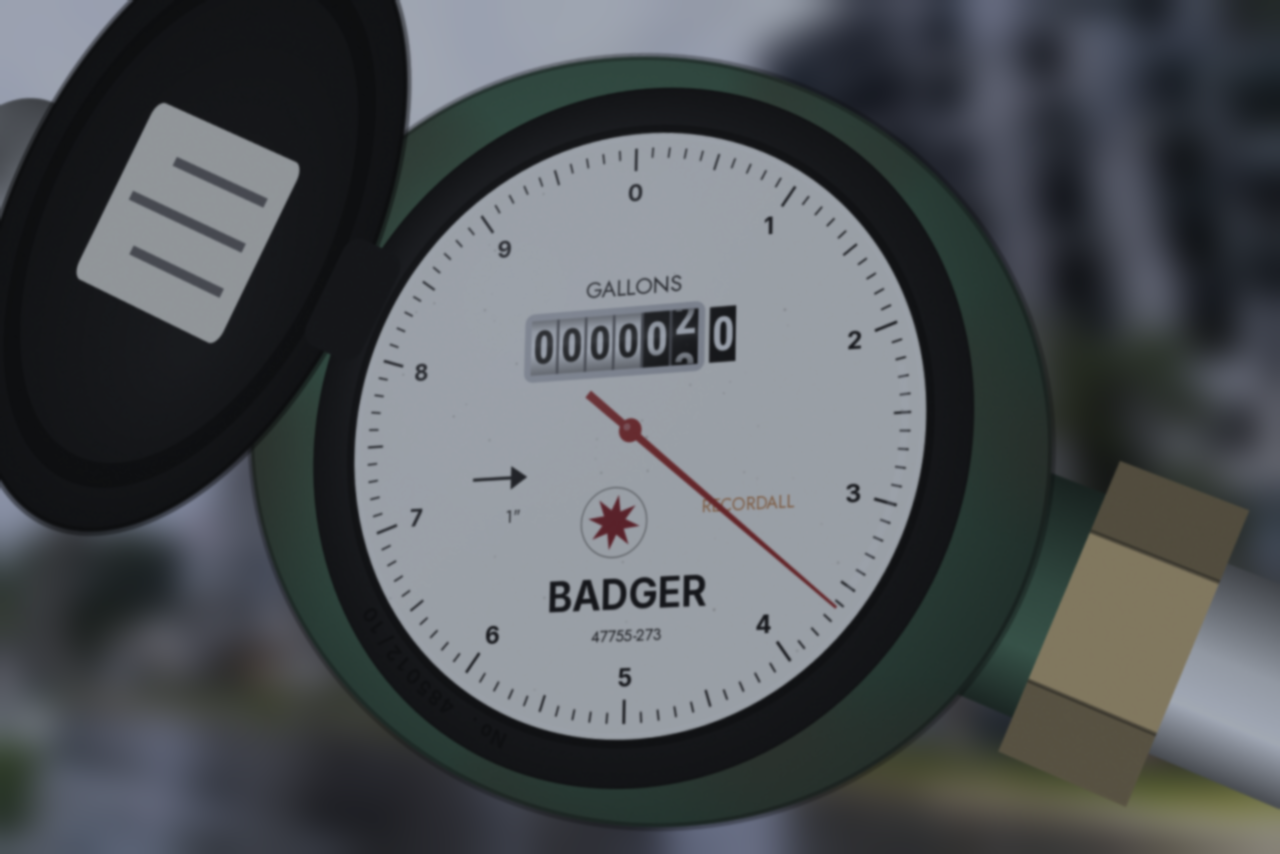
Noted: gal 23.6
